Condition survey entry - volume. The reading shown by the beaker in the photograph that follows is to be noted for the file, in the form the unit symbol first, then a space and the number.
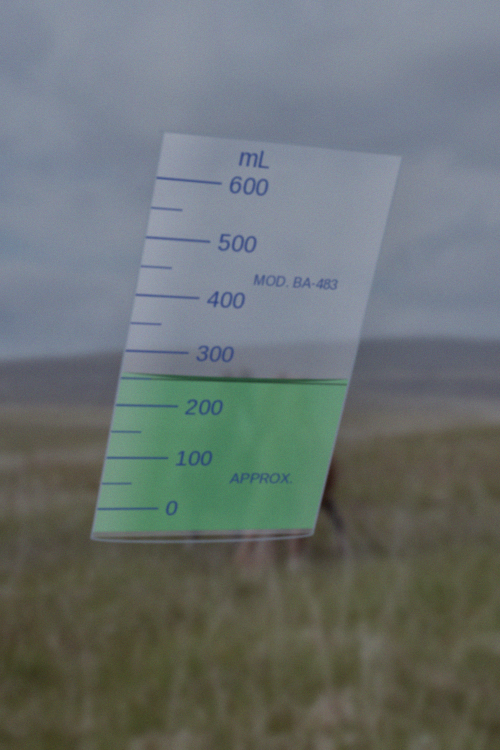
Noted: mL 250
